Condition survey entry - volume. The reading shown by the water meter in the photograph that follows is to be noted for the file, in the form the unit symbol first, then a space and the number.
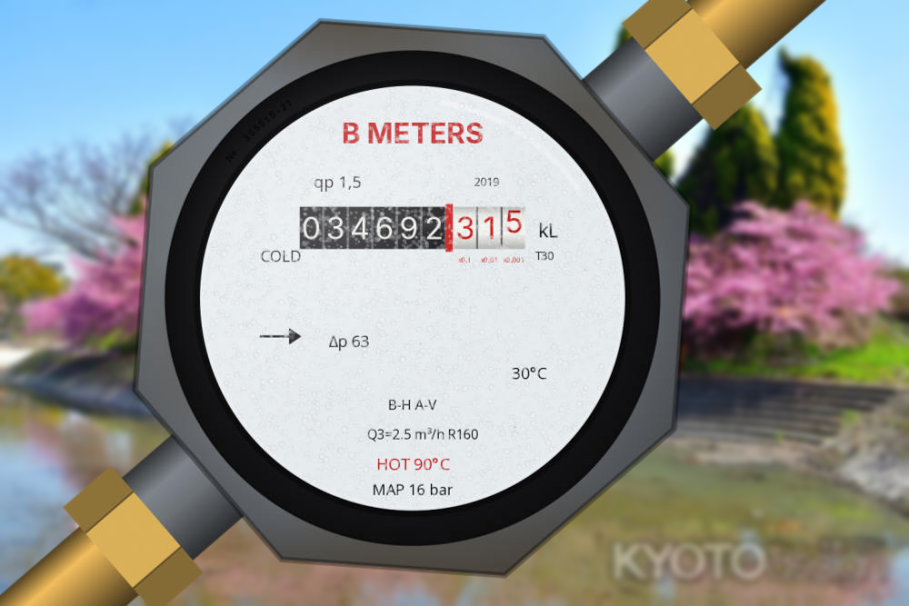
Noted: kL 34692.315
